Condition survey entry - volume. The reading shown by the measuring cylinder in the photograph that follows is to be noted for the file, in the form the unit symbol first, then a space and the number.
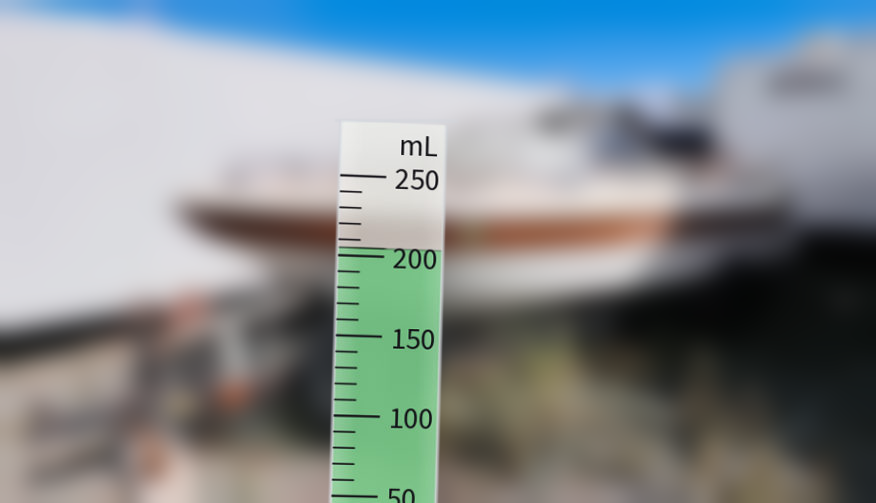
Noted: mL 205
